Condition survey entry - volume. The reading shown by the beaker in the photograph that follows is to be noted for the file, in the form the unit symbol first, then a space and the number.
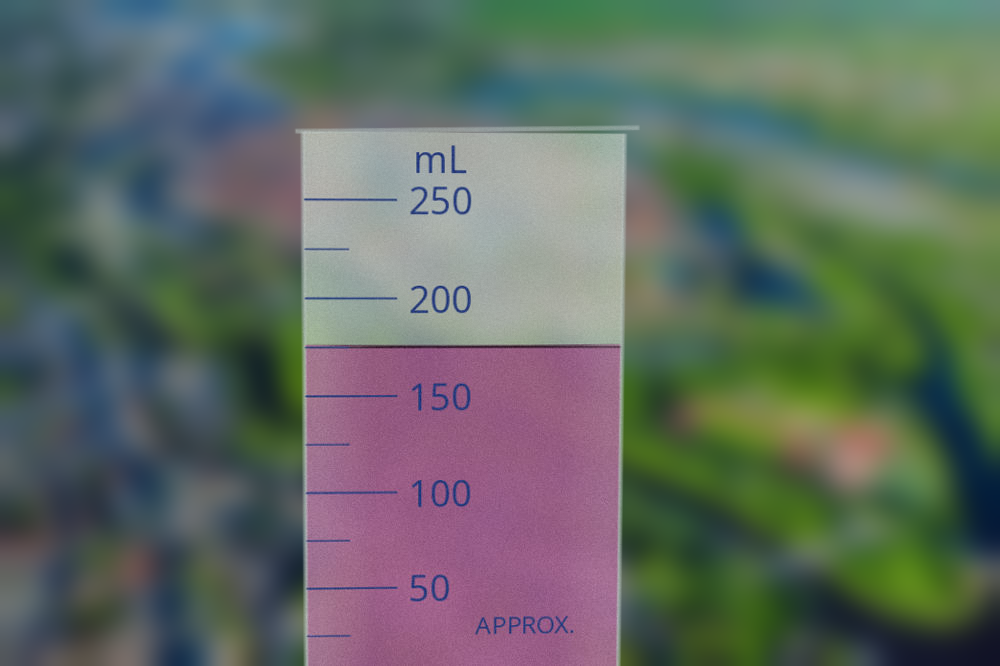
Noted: mL 175
